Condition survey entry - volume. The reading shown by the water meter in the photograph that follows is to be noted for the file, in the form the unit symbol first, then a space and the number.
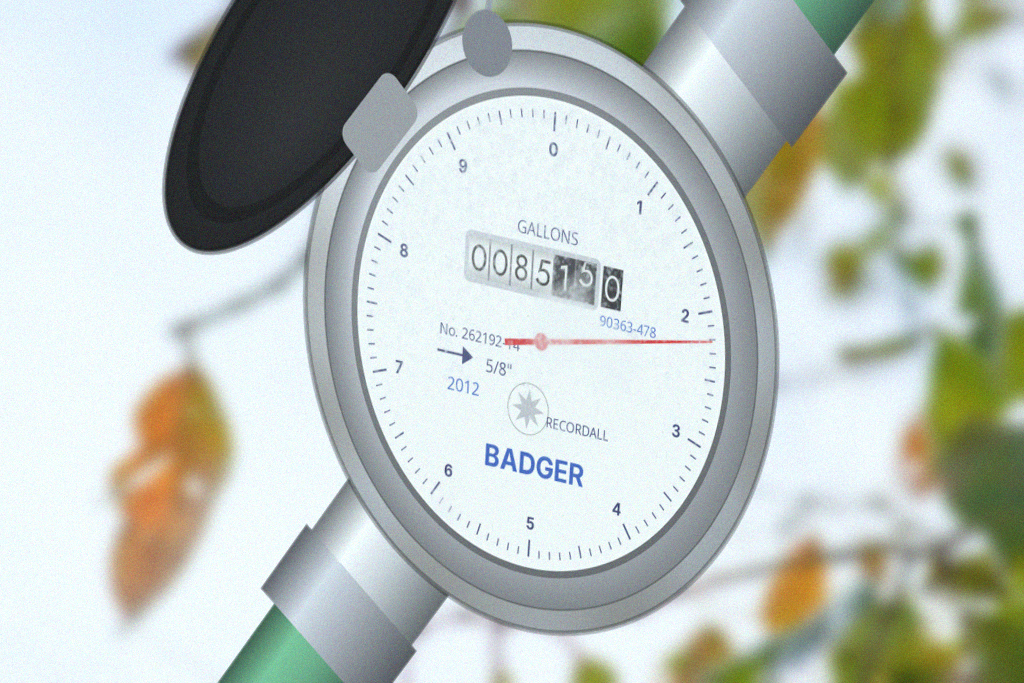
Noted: gal 85152.2
